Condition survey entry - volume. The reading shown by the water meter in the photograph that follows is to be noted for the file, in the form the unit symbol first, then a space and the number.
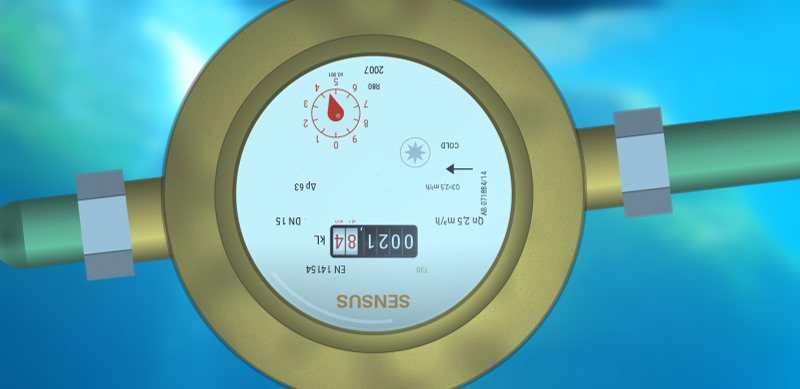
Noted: kL 21.844
